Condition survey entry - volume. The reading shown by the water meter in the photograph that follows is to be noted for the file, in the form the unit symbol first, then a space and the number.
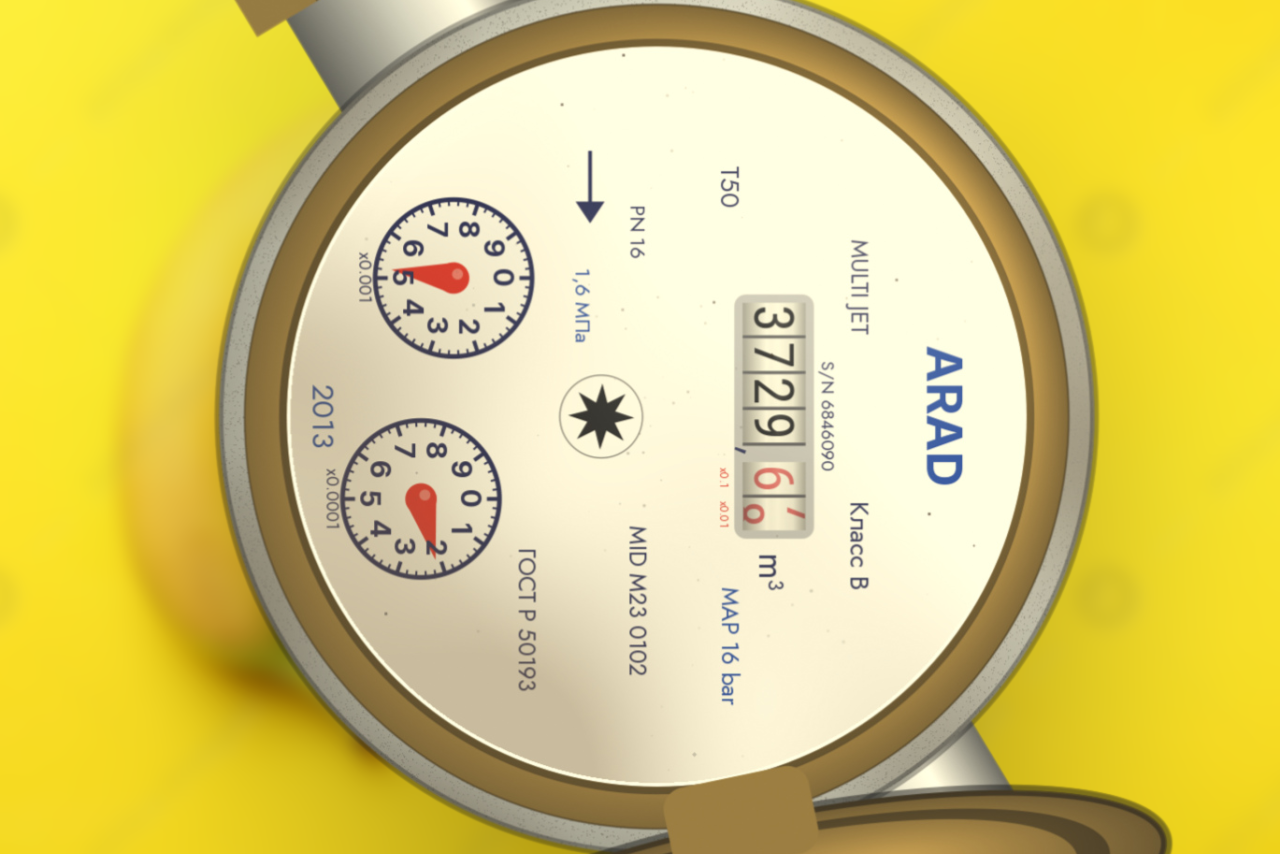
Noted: m³ 3729.6752
